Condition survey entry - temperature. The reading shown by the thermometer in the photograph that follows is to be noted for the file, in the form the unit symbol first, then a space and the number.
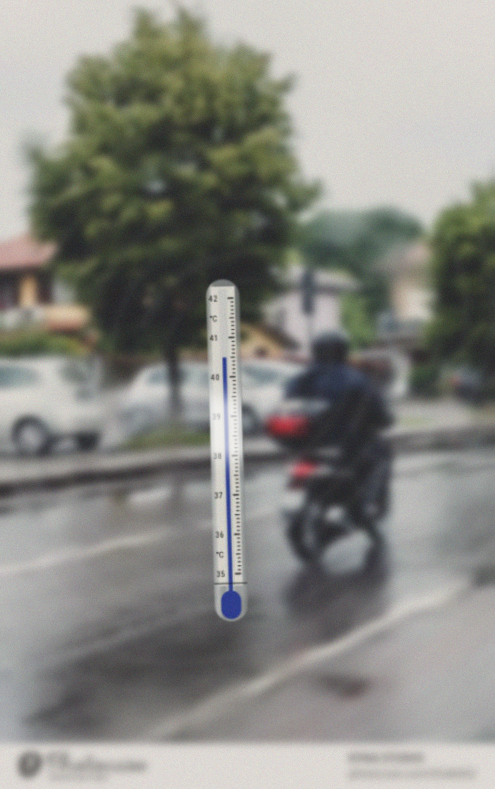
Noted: °C 40.5
